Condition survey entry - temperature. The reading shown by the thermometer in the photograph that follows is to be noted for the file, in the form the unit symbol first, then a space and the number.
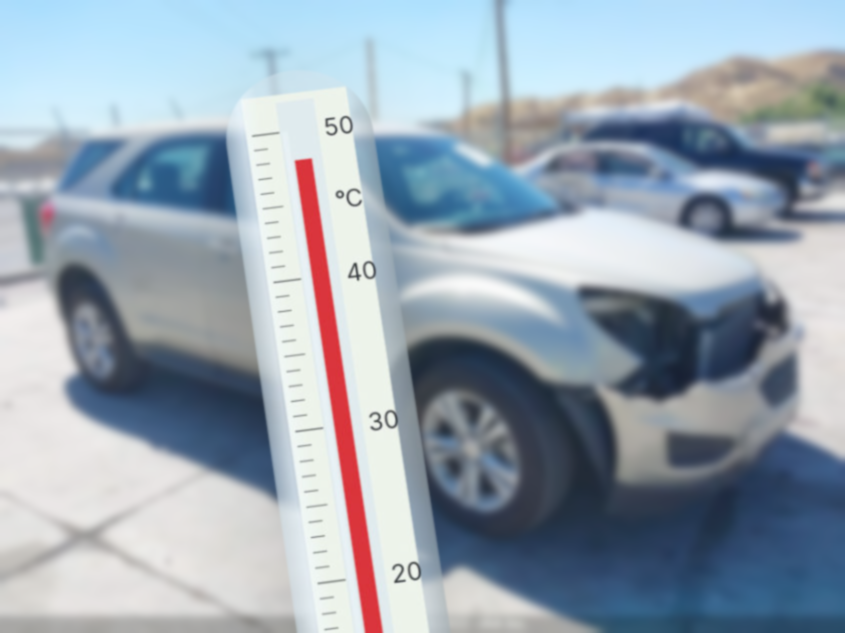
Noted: °C 48
